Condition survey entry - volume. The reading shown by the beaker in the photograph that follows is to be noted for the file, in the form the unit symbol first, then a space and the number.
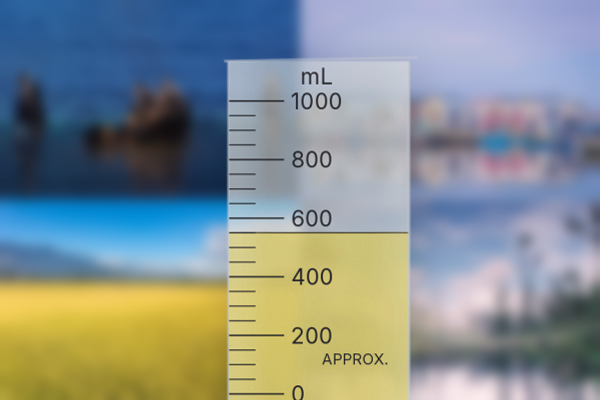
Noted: mL 550
